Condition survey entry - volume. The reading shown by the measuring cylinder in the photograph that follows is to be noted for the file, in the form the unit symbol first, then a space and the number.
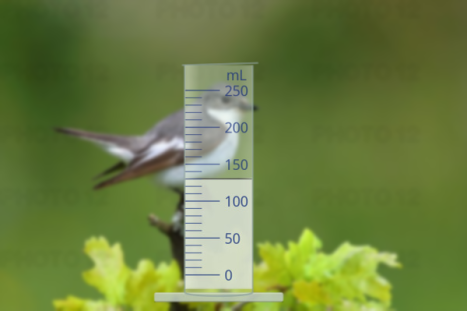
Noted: mL 130
